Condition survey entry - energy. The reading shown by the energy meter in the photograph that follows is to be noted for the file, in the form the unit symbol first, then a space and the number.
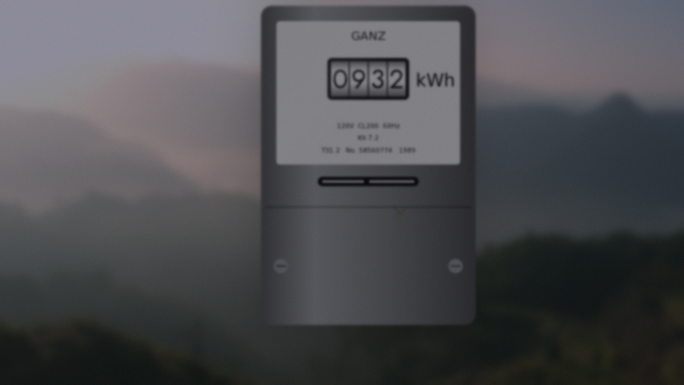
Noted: kWh 932
